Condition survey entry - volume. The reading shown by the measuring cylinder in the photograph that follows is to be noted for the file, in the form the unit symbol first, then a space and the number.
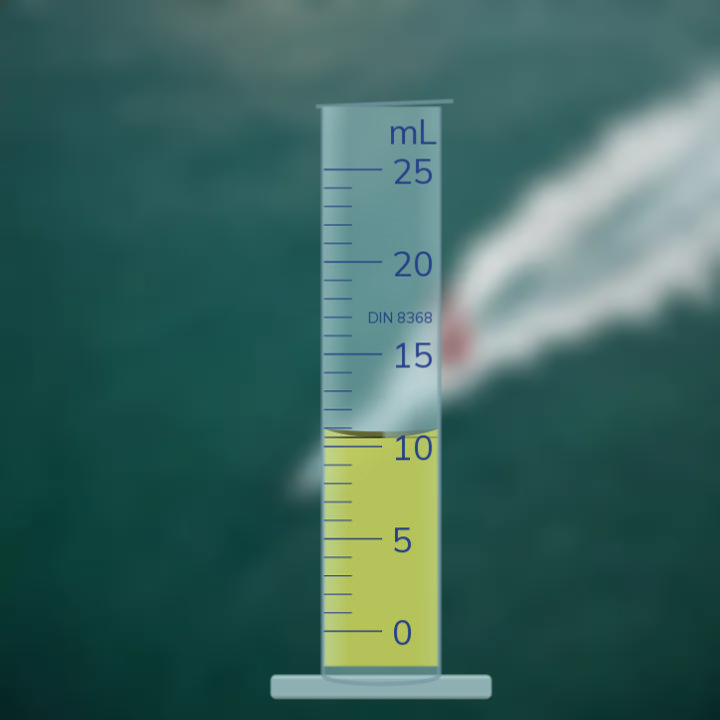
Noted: mL 10.5
